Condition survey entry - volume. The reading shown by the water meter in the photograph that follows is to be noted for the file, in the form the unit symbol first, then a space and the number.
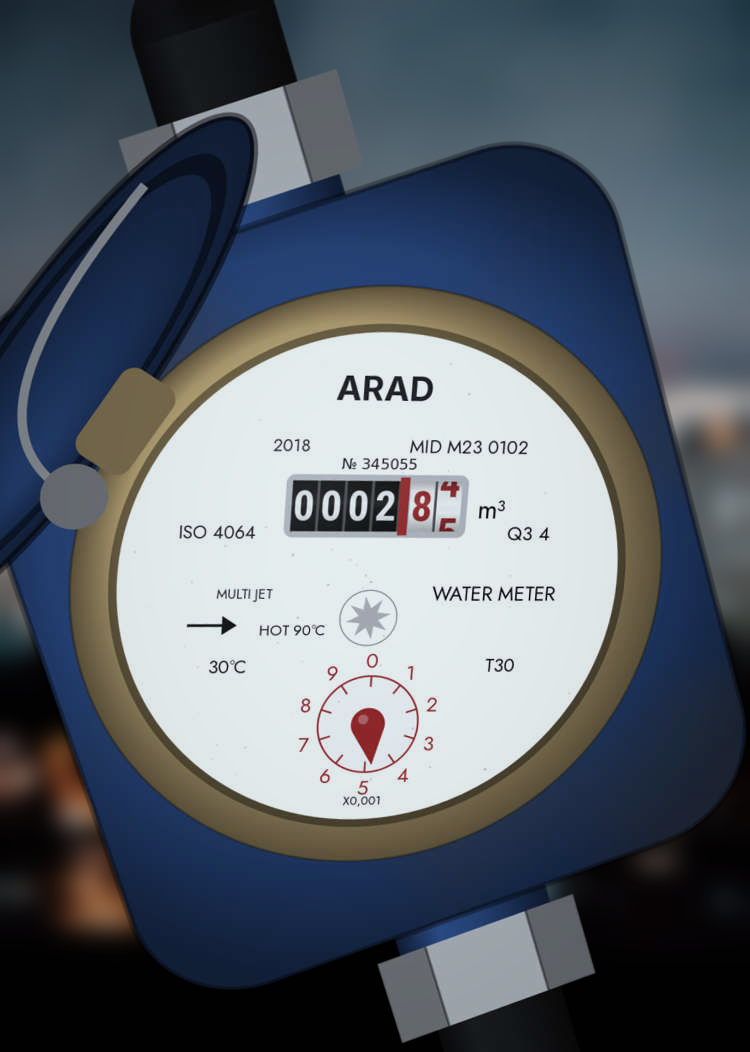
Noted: m³ 2.844
